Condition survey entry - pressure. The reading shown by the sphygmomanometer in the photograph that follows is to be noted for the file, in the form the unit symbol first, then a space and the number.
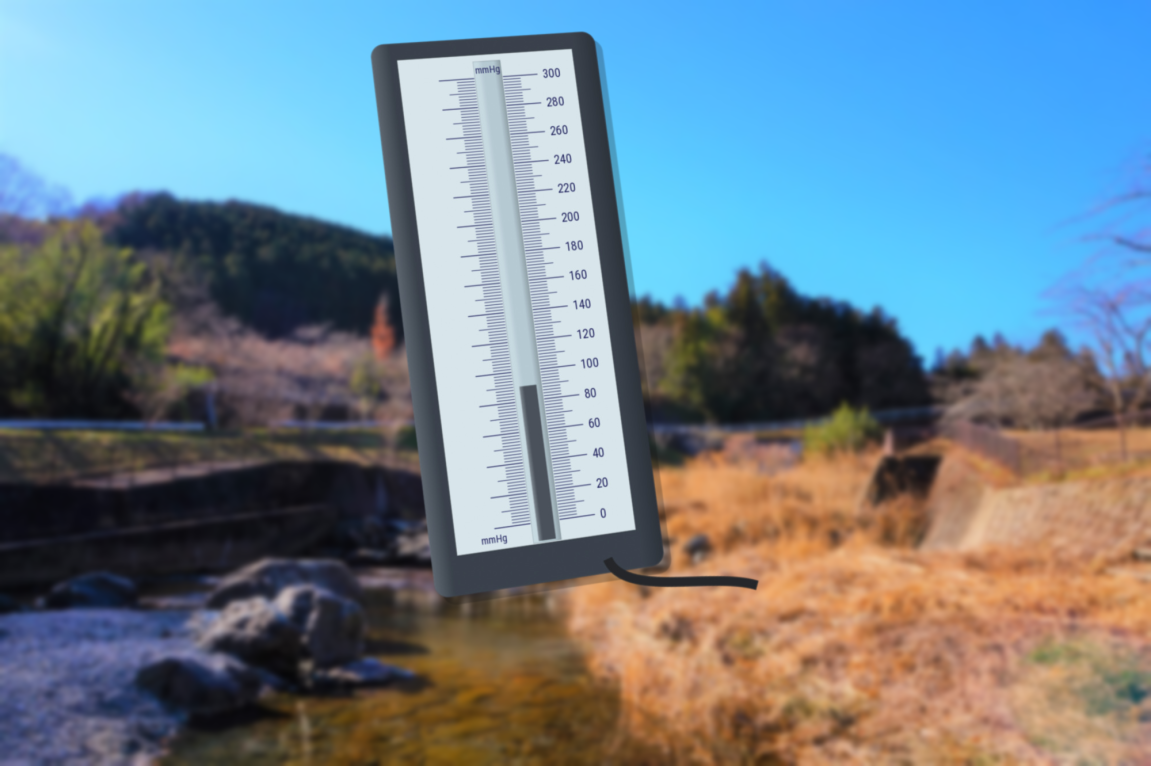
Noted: mmHg 90
